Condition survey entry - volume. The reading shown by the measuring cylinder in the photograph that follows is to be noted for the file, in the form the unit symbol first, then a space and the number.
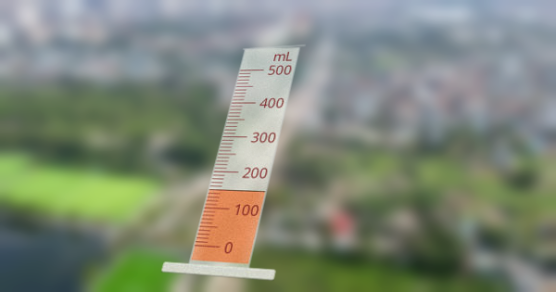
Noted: mL 150
